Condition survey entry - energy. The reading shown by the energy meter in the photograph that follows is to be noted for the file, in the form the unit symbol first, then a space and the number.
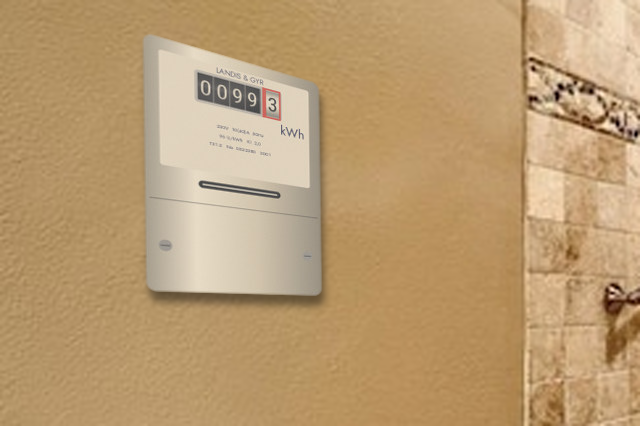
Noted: kWh 99.3
